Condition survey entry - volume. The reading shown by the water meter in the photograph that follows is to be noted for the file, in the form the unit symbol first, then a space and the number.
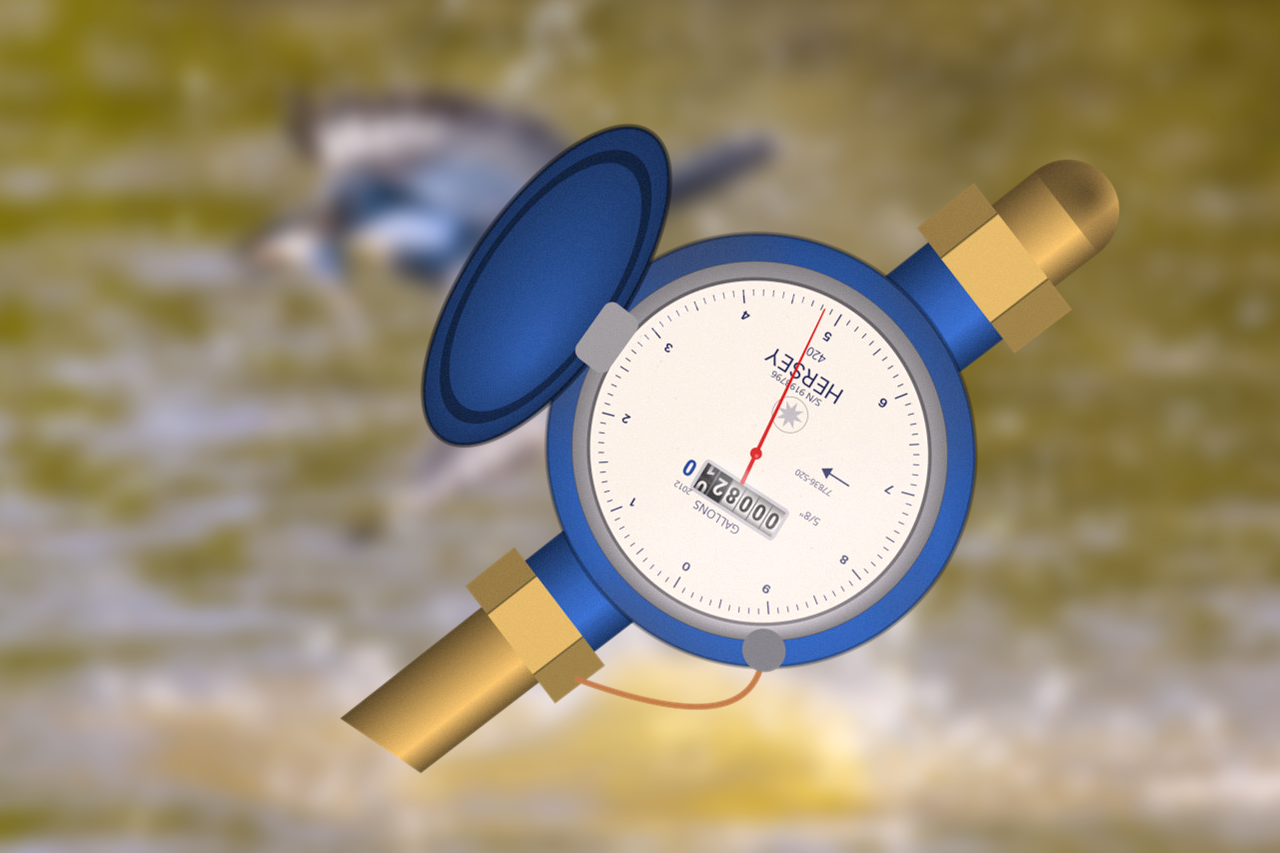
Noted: gal 8204.8
